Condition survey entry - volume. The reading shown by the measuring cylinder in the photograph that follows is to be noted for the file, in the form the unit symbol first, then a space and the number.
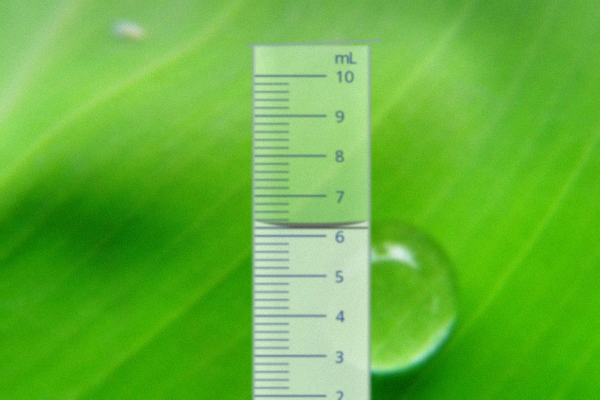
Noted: mL 6.2
